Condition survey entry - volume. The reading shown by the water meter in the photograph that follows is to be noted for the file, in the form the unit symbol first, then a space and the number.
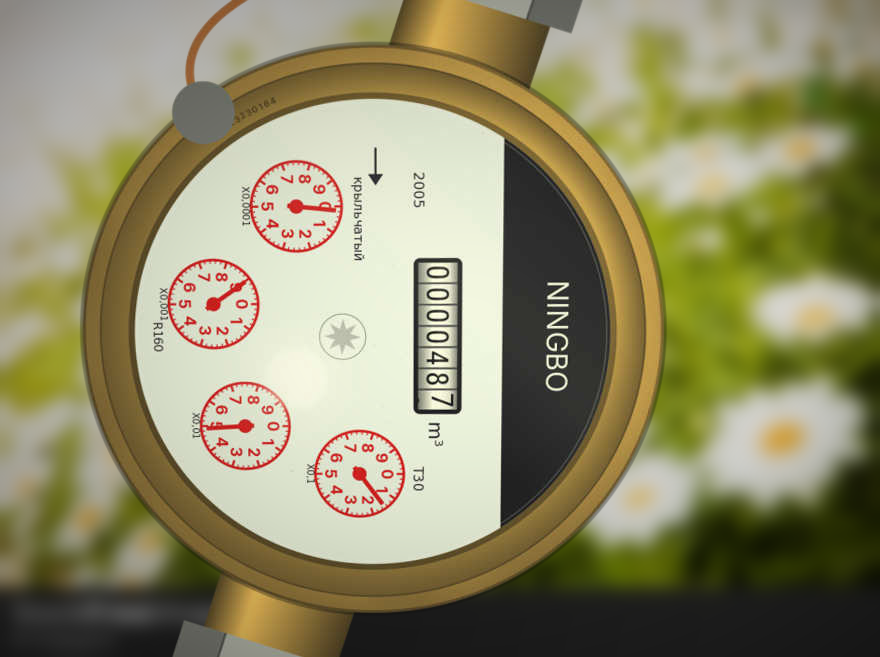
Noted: m³ 487.1490
